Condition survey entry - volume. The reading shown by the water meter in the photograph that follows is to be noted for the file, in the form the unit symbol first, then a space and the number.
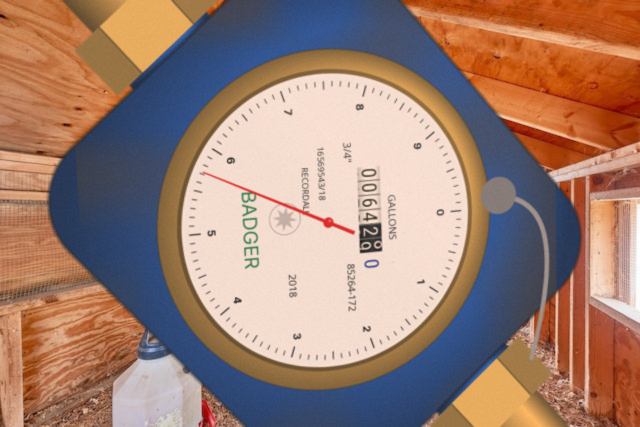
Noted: gal 64285.7
